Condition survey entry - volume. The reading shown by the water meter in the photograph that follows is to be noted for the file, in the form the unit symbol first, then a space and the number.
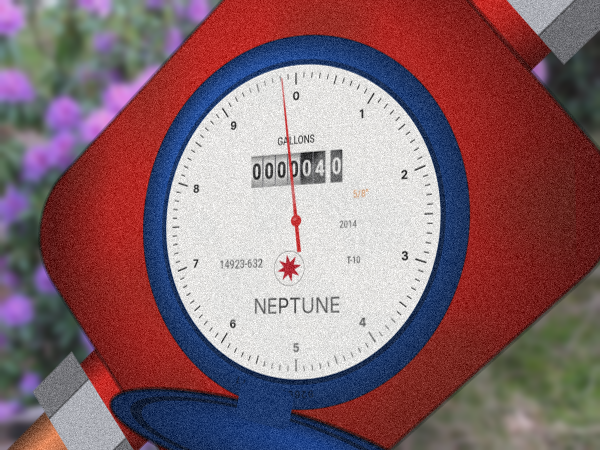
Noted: gal 39.8
